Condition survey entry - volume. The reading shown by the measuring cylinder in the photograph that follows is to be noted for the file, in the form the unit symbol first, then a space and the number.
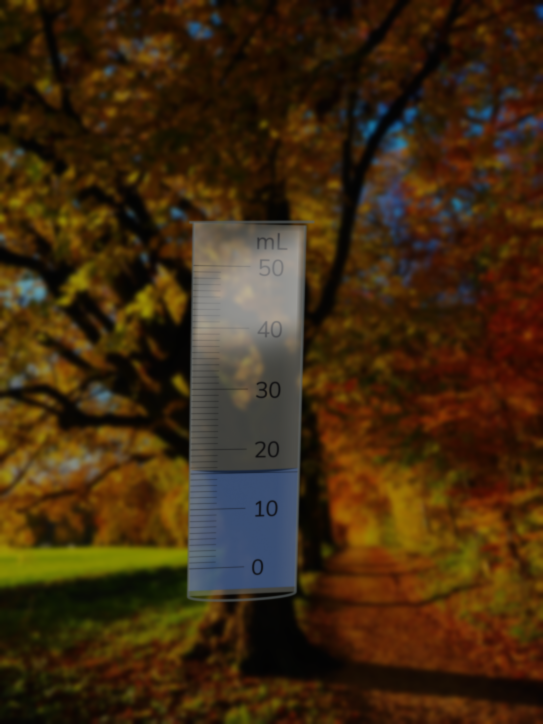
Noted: mL 16
